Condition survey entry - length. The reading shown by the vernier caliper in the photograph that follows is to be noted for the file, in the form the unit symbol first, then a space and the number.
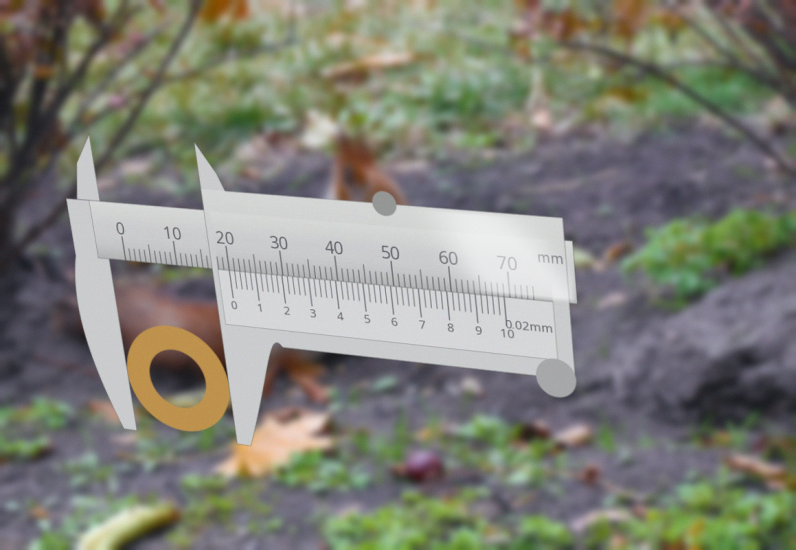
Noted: mm 20.0
